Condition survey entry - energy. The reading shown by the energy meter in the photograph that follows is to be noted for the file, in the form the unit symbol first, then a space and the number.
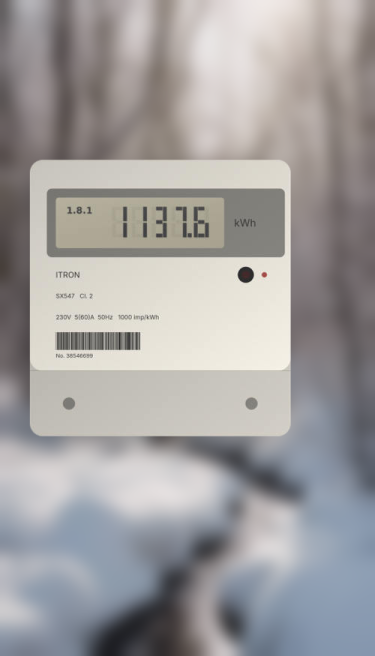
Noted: kWh 1137.6
